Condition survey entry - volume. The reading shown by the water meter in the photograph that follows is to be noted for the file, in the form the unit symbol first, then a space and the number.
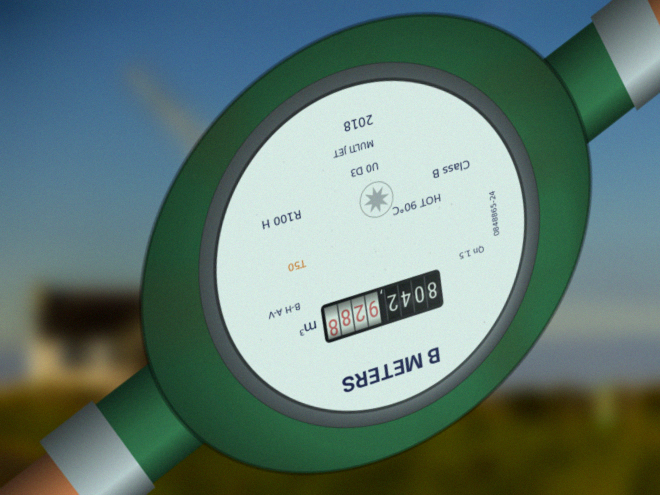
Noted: m³ 8042.9288
